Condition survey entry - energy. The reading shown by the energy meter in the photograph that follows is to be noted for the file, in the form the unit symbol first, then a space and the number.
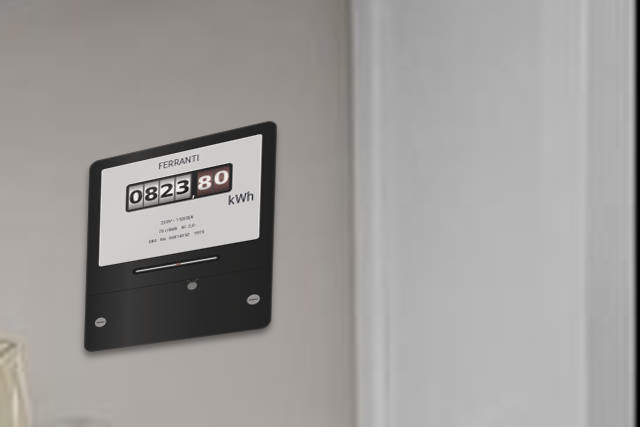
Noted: kWh 823.80
